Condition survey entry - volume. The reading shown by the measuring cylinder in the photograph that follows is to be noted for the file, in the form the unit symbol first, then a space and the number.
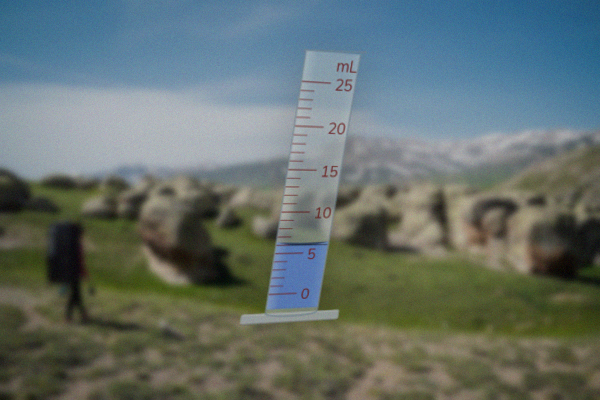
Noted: mL 6
